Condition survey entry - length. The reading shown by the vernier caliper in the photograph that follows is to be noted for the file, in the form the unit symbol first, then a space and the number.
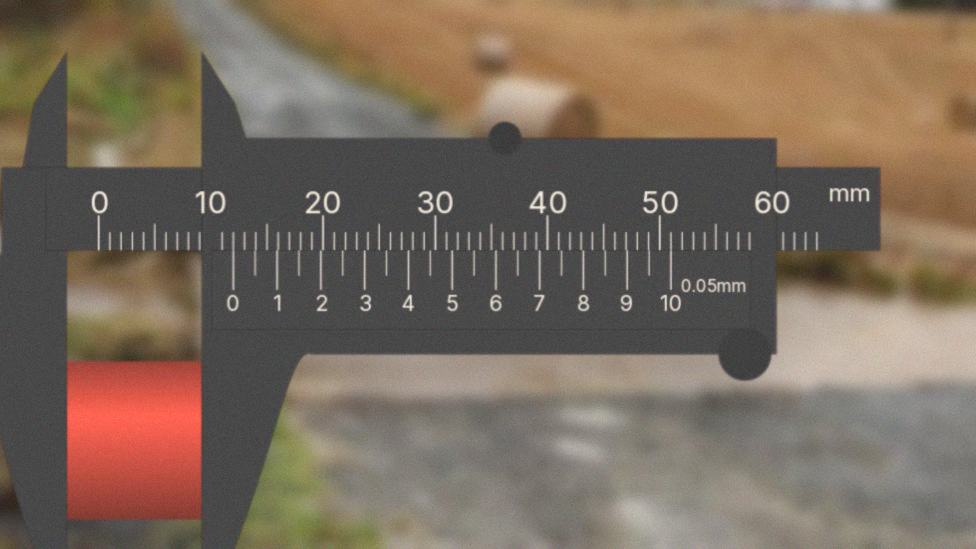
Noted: mm 12.0
